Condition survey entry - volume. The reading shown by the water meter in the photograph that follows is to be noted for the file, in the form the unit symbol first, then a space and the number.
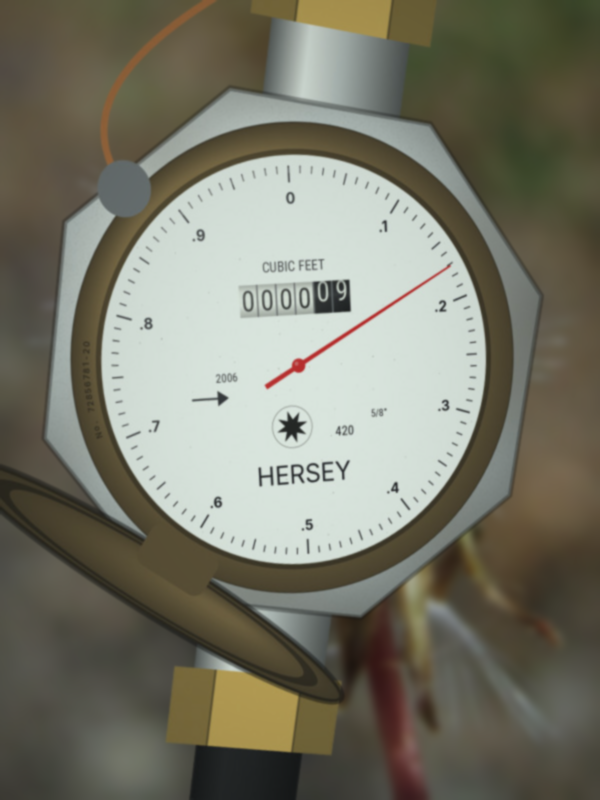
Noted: ft³ 9.17
